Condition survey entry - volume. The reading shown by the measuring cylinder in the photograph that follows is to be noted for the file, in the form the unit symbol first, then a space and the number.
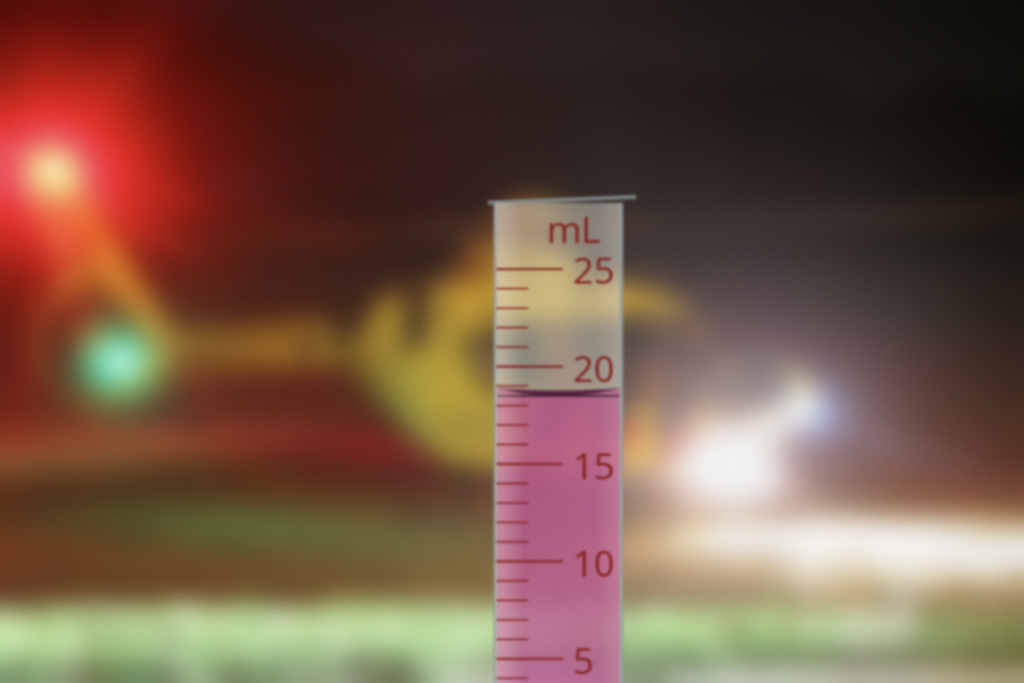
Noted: mL 18.5
